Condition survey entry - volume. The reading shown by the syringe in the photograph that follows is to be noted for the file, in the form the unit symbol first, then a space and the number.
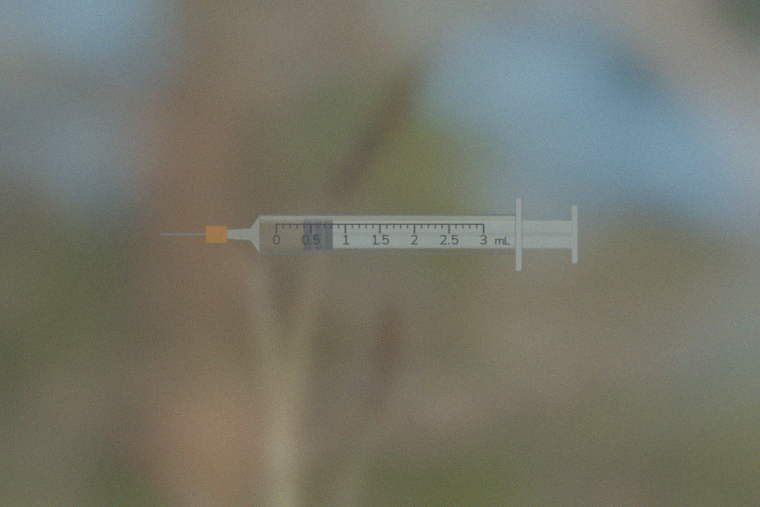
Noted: mL 0.4
